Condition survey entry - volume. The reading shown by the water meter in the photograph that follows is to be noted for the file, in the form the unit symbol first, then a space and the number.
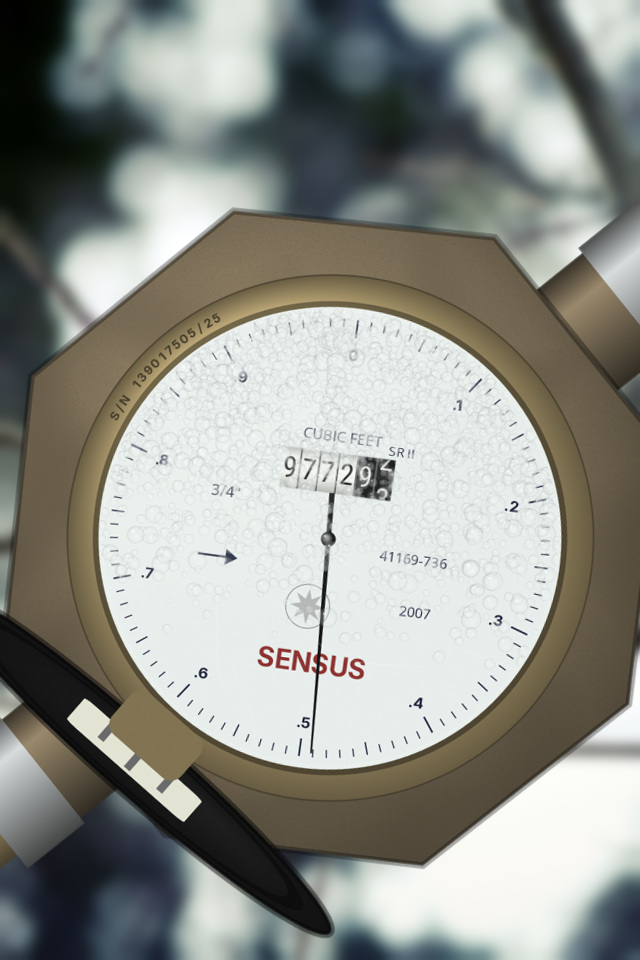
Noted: ft³ 977292.49
